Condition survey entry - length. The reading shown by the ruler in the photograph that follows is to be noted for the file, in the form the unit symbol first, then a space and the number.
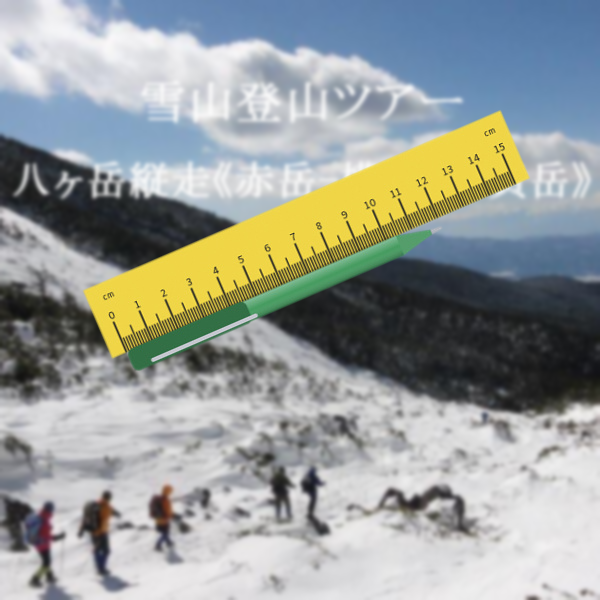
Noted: cm 12
